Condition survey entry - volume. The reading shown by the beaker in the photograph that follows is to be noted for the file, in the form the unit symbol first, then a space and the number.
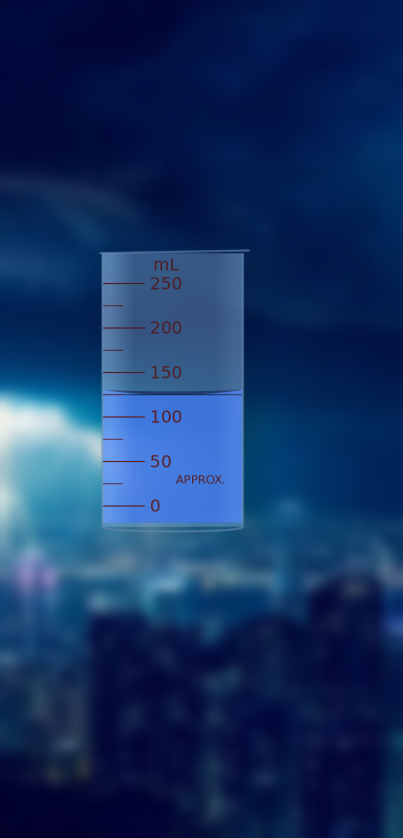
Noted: mL 125
